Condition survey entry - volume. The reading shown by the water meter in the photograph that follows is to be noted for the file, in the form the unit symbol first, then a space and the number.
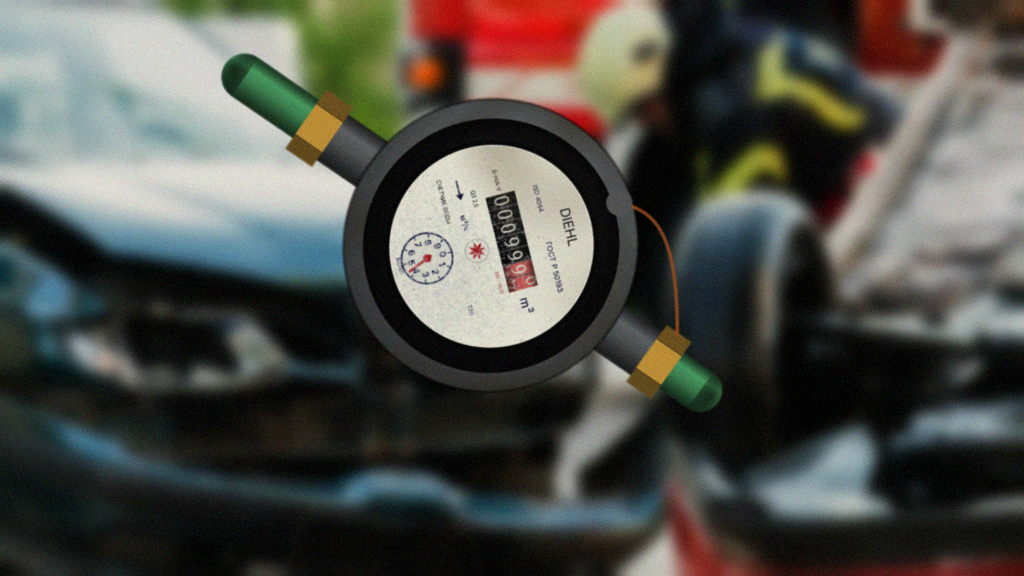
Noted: m³ 99.964
